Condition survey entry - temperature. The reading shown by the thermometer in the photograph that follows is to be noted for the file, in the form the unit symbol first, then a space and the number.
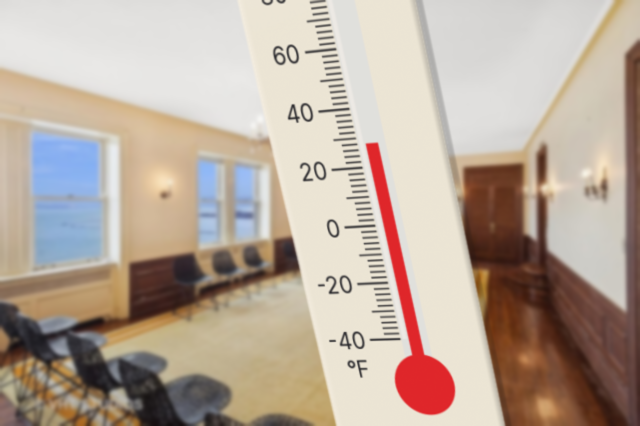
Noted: °F 28
